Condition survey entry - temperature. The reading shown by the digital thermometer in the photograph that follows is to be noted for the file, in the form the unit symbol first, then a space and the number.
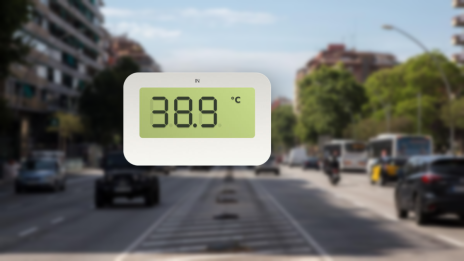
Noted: °C 38.9
